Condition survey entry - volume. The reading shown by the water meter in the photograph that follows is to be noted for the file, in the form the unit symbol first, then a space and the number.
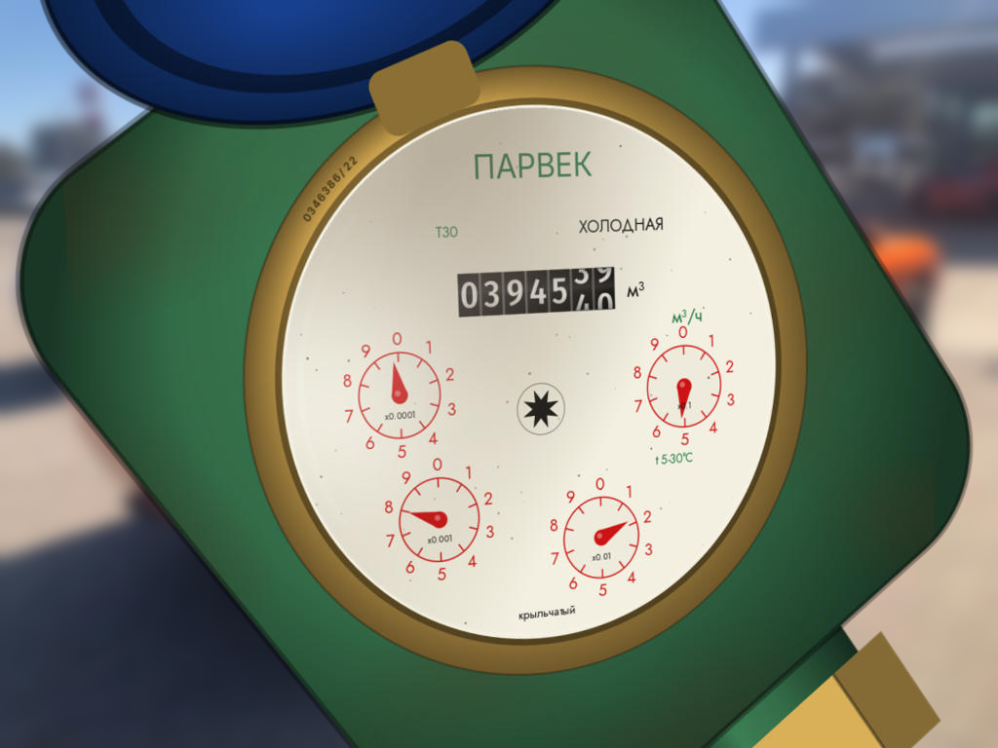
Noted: m³ 394539.5179
